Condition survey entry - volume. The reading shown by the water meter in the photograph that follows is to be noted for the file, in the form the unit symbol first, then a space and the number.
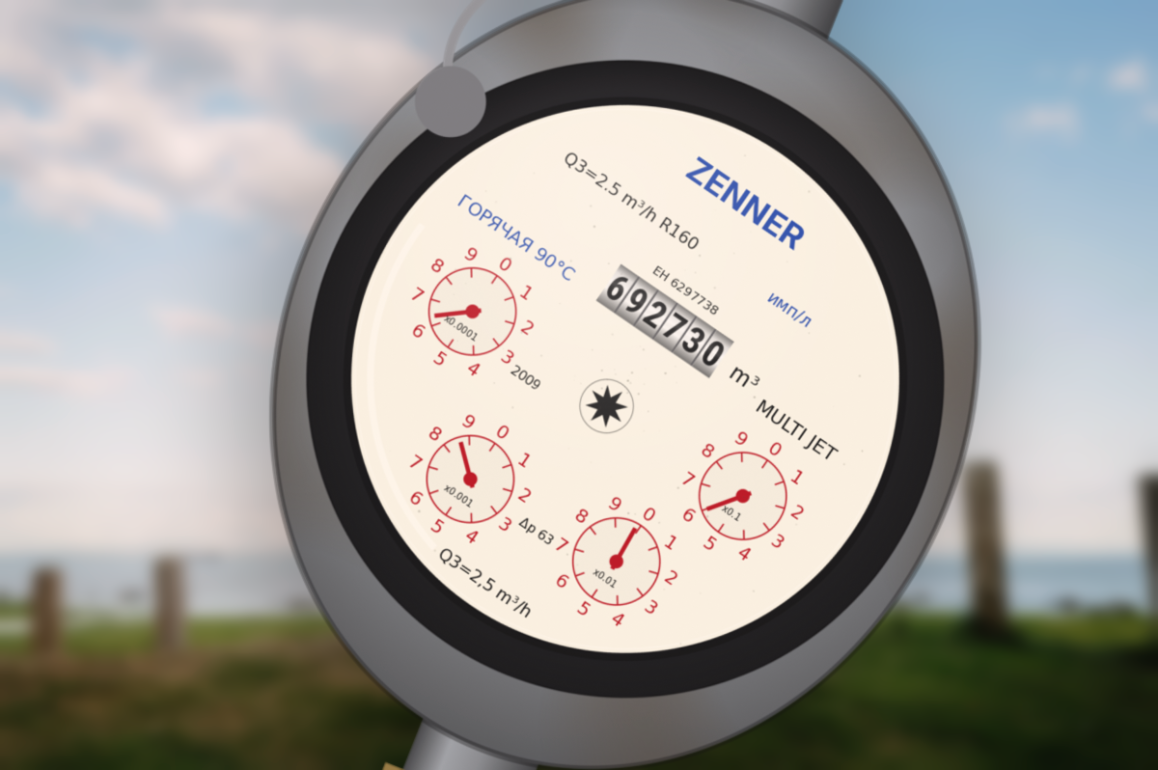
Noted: m³ 692730.5986
